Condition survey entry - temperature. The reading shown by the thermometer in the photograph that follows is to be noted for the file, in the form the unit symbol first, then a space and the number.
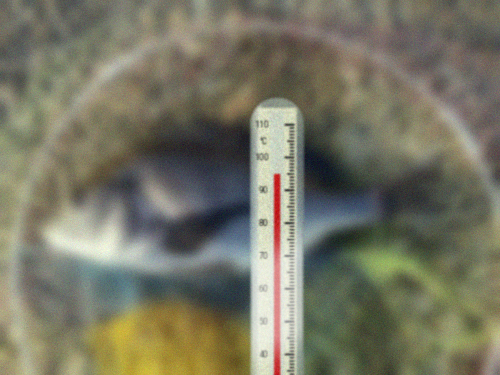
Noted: °C 95
